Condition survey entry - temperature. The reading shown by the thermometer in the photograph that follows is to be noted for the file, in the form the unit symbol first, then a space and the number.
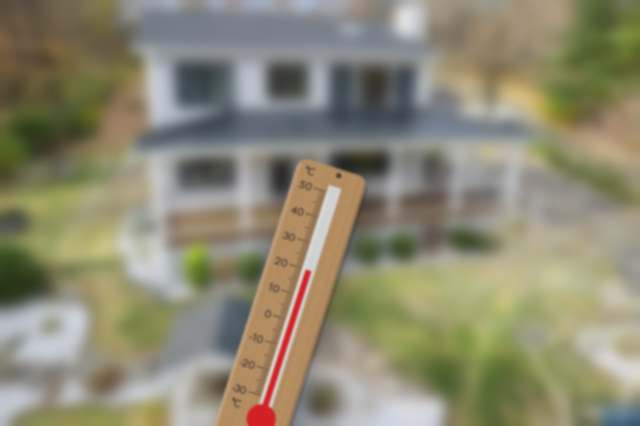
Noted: °C 20
